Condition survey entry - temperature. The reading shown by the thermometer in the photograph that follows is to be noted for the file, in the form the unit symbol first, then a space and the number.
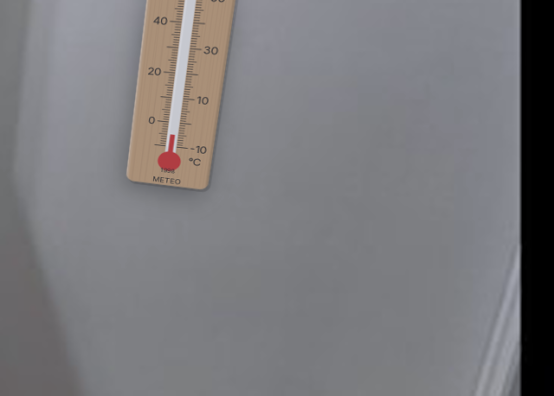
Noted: °C -5
